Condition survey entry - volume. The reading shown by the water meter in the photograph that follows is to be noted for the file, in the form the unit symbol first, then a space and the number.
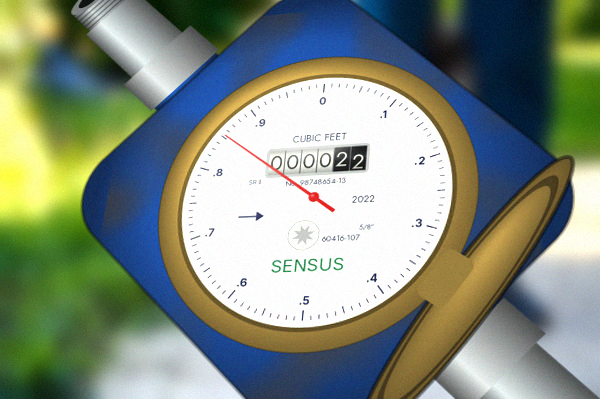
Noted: ft³ 21.85
